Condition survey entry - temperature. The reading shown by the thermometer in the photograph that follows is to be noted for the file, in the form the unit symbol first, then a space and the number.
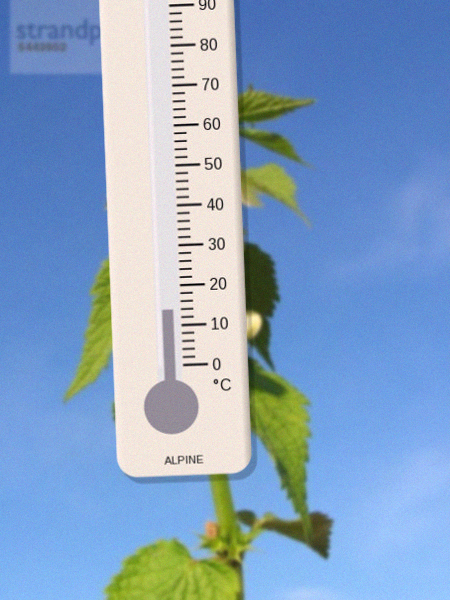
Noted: °C 14
